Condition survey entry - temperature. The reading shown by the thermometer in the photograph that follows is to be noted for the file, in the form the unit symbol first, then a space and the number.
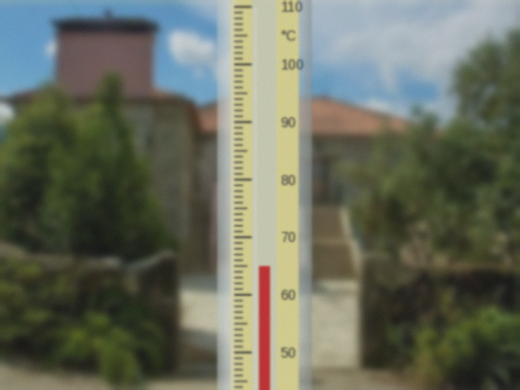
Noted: °C 65
